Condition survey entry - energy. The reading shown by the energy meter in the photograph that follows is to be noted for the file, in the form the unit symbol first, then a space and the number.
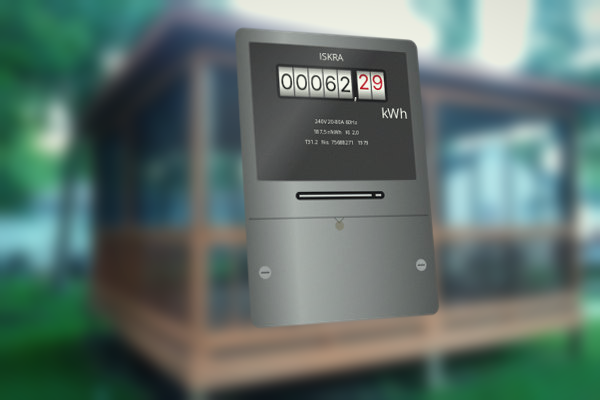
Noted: kWh 62.29
